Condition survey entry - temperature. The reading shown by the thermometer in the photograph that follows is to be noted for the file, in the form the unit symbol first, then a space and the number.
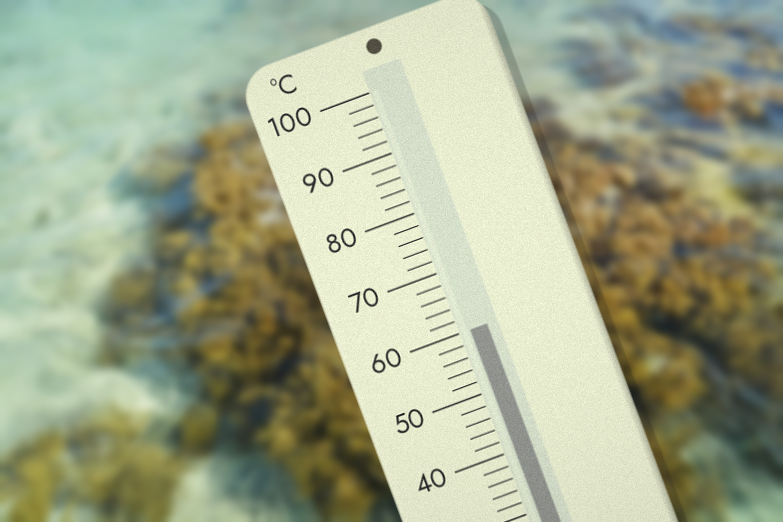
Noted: °C 60
